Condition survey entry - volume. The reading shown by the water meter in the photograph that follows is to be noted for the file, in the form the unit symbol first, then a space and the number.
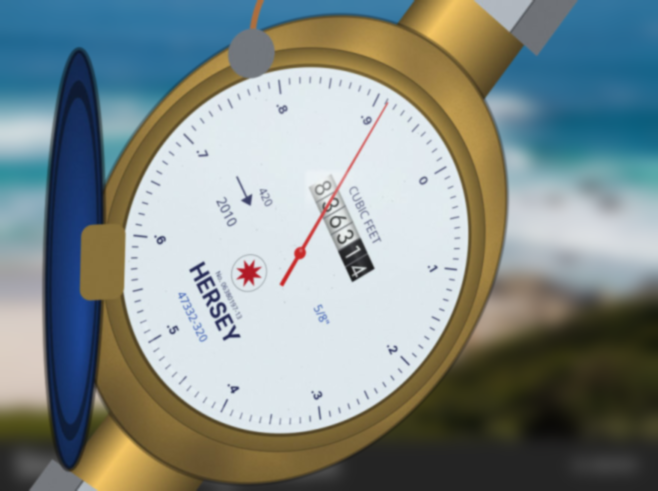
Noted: ft³ 836313.91
